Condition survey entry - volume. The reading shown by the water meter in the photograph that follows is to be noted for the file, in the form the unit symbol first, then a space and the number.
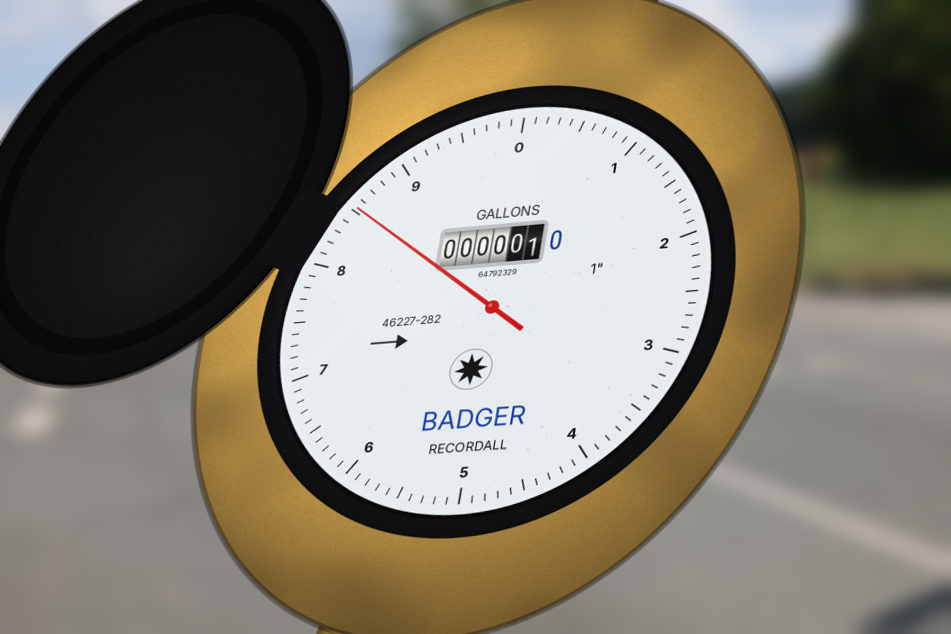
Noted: gal 8.5
